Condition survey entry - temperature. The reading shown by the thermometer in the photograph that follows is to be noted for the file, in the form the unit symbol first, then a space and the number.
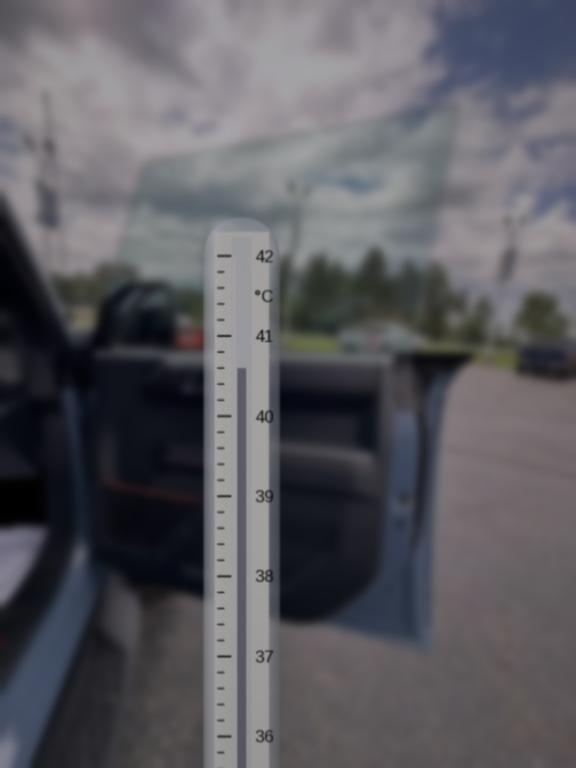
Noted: °C 40.6
